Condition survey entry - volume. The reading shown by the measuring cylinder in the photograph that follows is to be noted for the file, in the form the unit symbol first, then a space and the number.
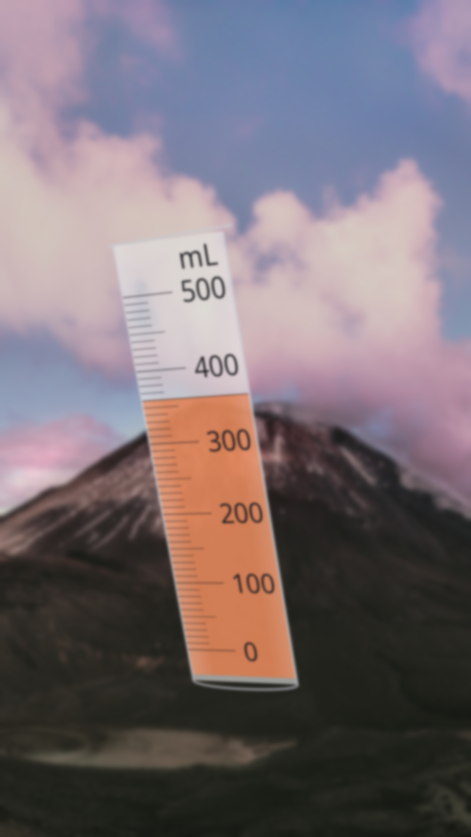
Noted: mL 360
